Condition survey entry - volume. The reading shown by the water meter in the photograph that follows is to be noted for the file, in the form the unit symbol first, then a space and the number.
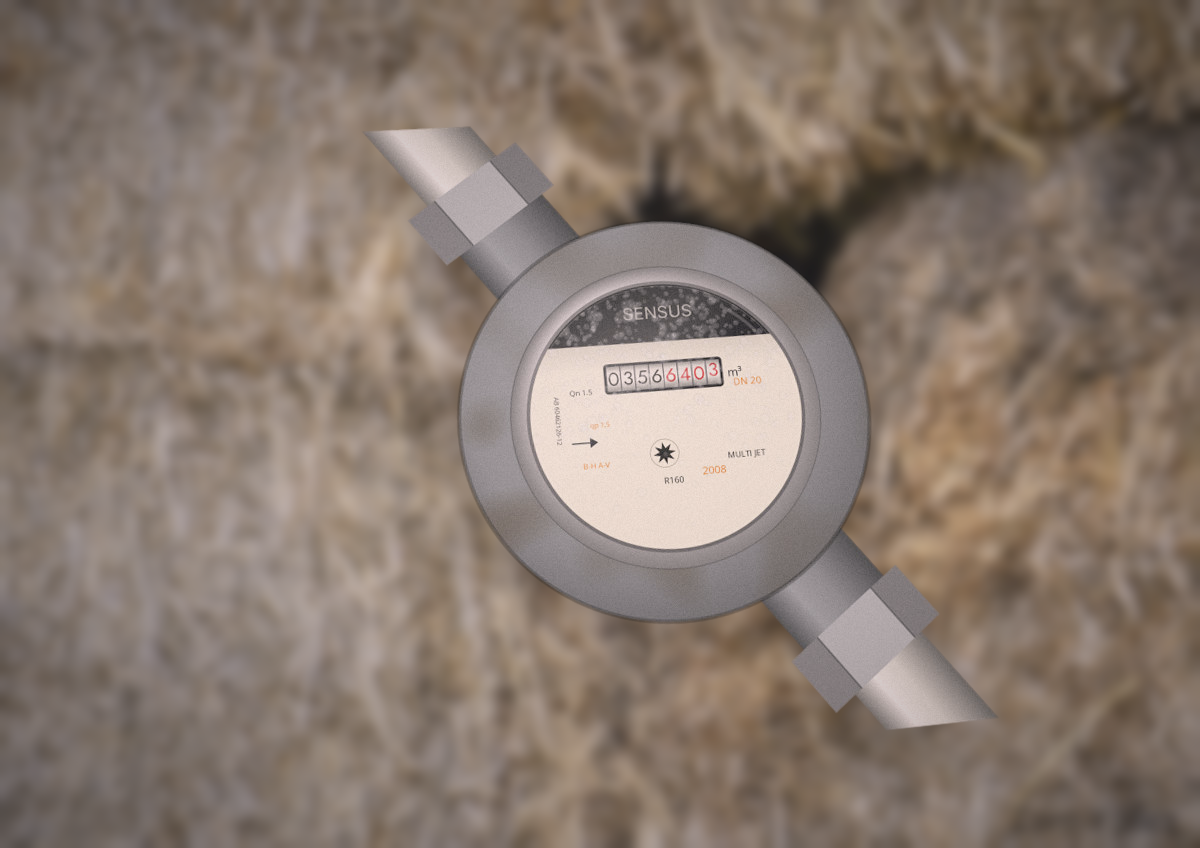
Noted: m³ 356.6403
